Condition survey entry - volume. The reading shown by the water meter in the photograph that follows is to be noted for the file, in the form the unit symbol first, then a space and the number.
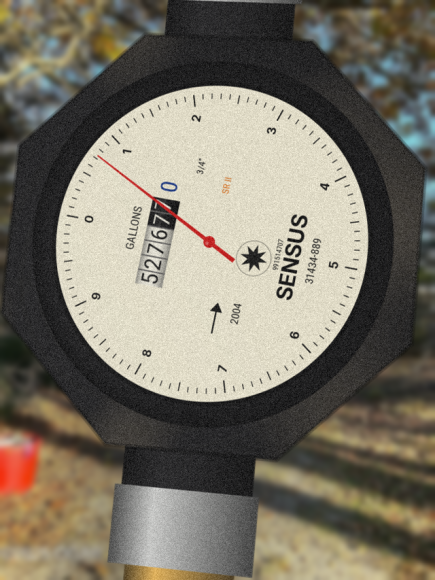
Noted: gal 5276770.7
